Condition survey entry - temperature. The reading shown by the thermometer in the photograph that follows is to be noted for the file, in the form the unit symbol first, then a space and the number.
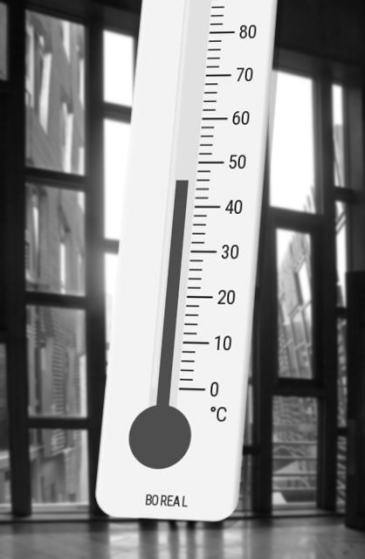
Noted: °C 46
